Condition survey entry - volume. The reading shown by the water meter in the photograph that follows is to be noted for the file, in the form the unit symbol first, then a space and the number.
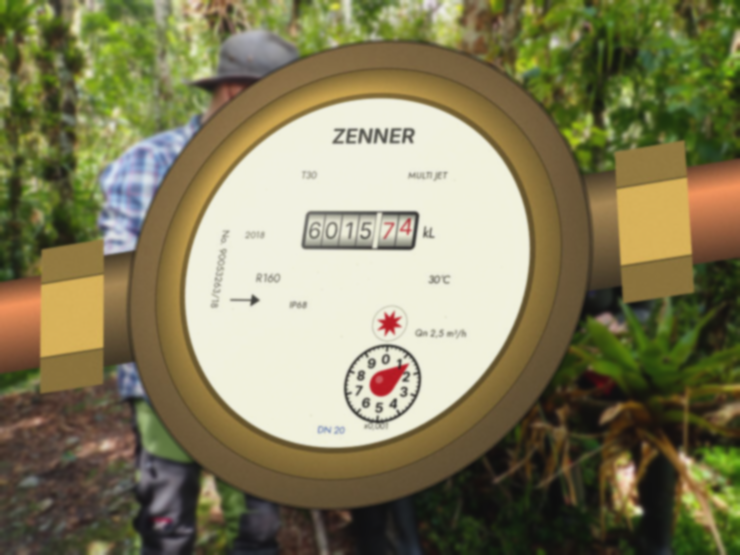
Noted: kL 6015.741
